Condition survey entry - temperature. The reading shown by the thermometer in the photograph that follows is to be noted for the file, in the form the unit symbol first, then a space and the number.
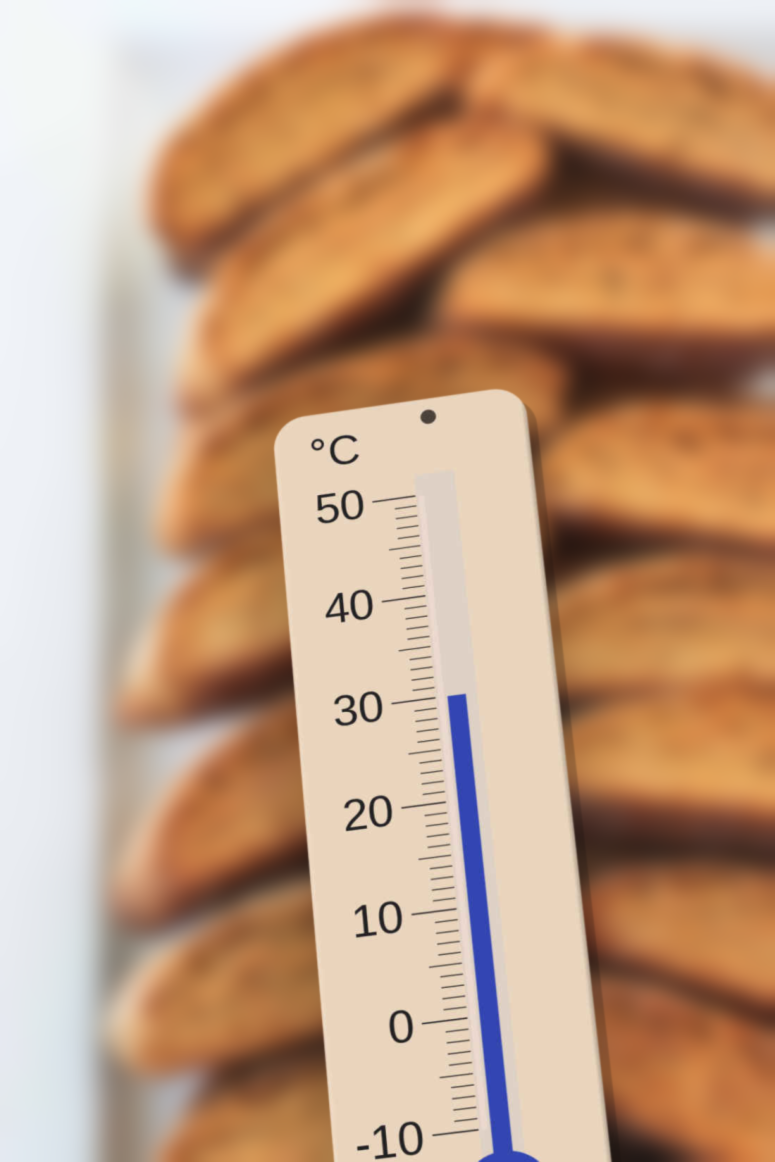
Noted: °C 30
